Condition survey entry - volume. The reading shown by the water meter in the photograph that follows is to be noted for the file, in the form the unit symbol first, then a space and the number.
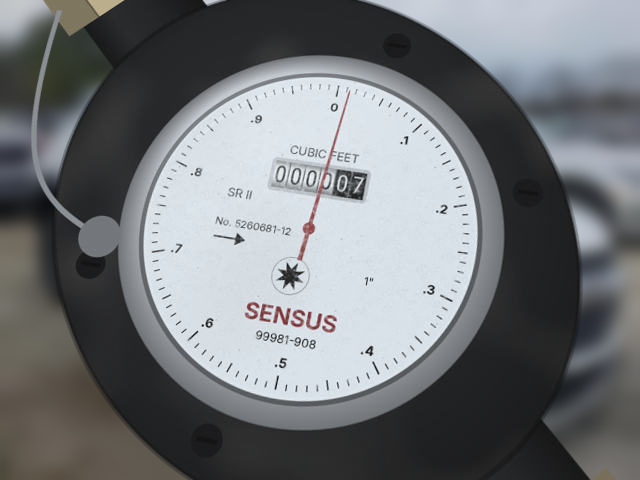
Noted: ft³ 7.01
